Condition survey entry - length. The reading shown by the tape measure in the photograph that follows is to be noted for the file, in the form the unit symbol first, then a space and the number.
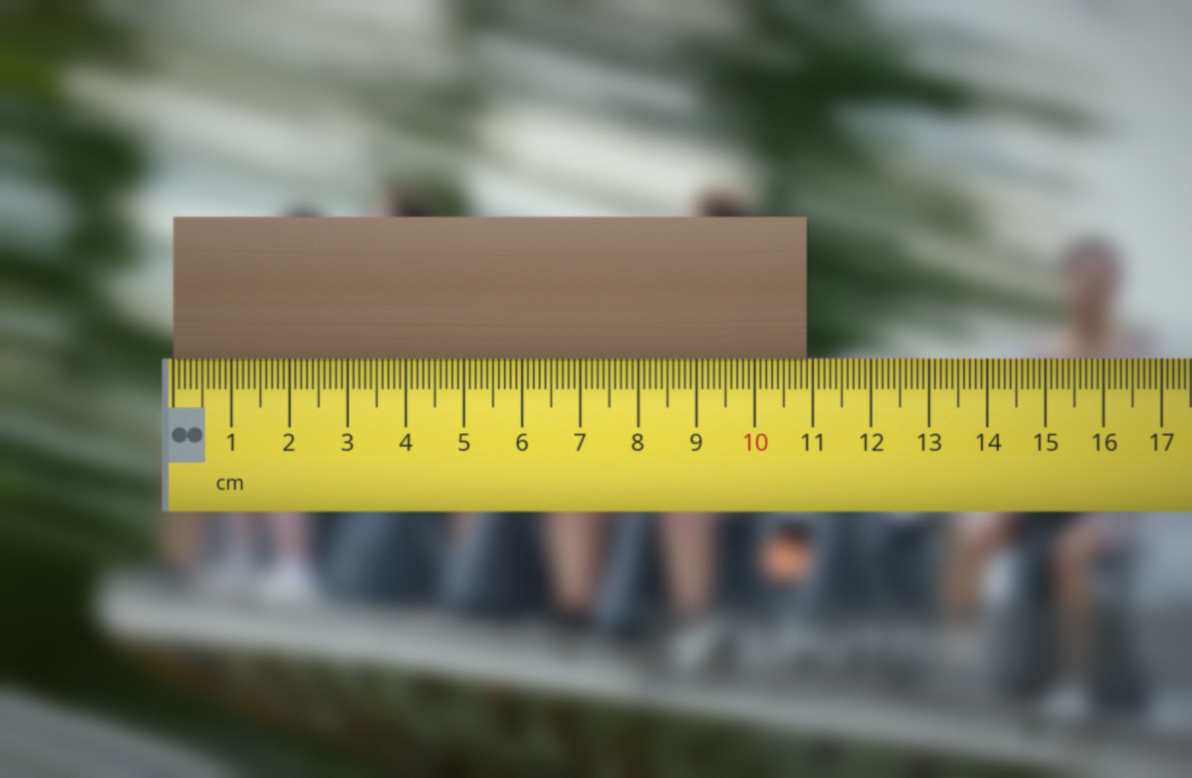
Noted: cm 10.9
